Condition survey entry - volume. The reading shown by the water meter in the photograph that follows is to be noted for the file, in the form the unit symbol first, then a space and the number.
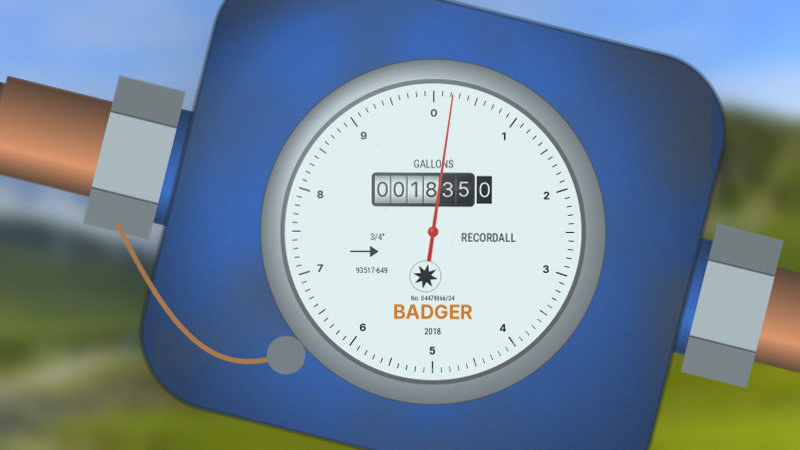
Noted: gal 18350.2
